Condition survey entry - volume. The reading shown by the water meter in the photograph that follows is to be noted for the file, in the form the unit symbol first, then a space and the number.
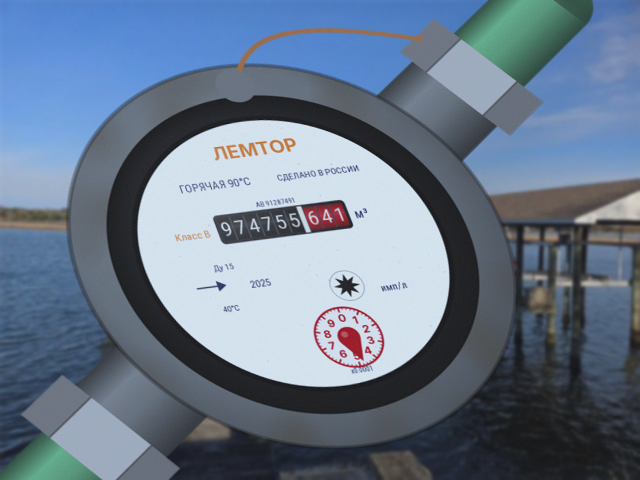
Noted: m³ 974755.6414
